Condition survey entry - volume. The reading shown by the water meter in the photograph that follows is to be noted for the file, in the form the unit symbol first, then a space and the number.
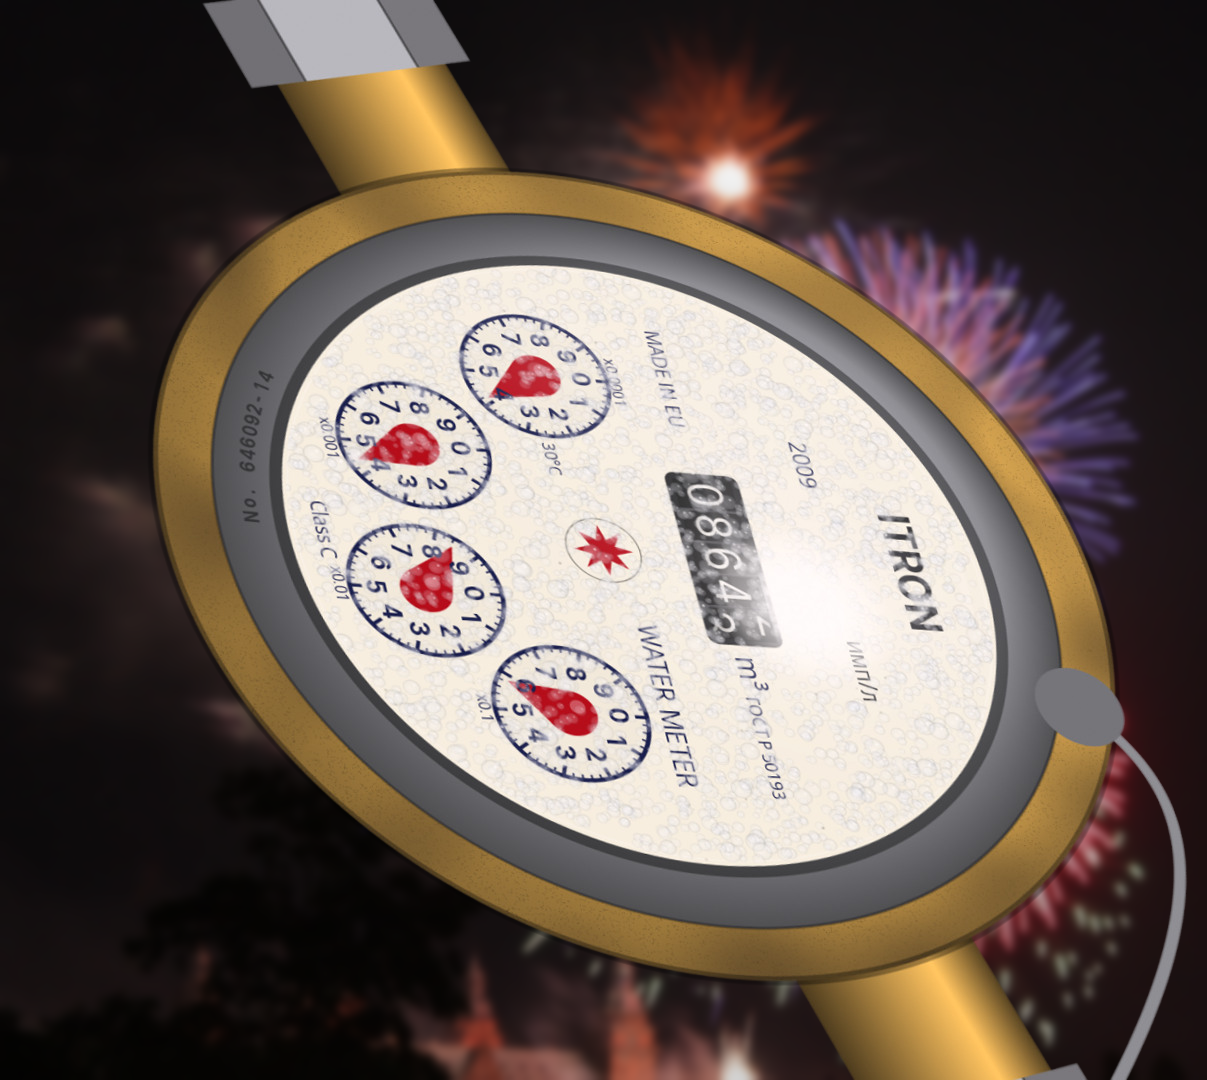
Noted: m³ 8642.5844
